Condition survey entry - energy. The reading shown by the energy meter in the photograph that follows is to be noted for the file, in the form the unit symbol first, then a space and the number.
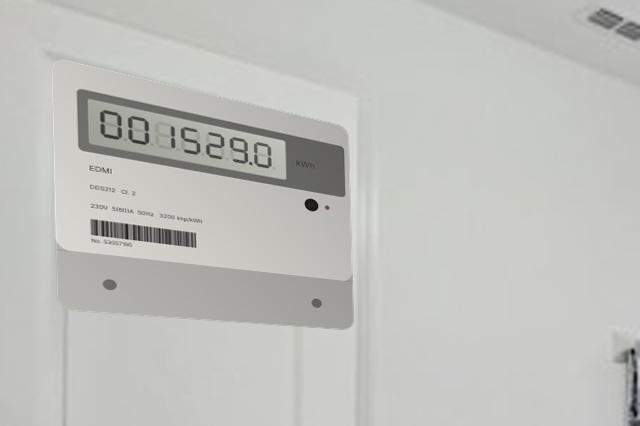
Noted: kWh 1529.0
